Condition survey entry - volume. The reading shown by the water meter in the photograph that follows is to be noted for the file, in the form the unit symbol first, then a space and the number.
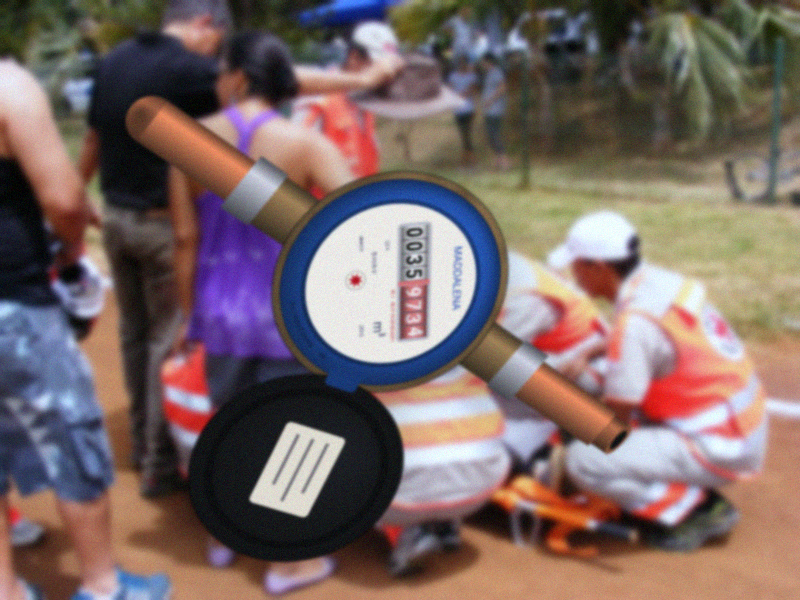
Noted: m³ 35.9734
